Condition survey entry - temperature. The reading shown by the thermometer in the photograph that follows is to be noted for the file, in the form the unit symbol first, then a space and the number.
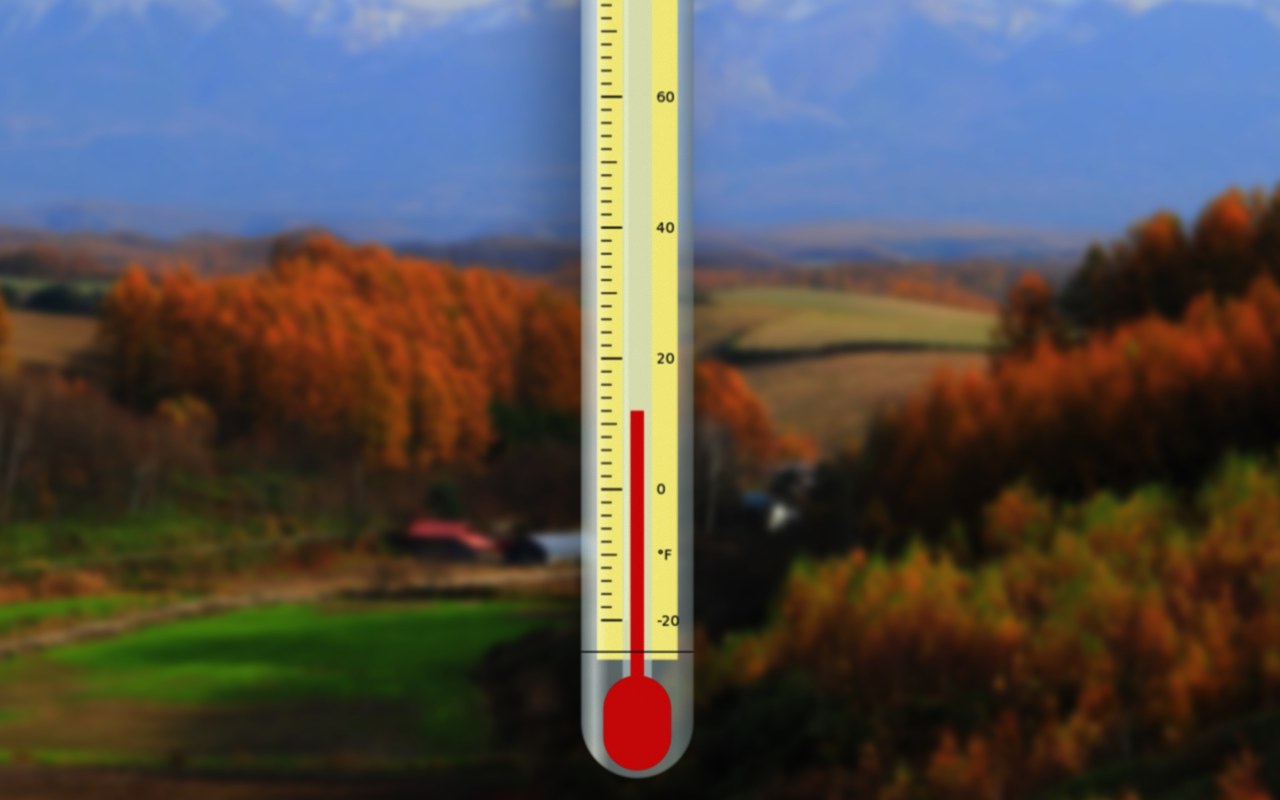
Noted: °F 12
